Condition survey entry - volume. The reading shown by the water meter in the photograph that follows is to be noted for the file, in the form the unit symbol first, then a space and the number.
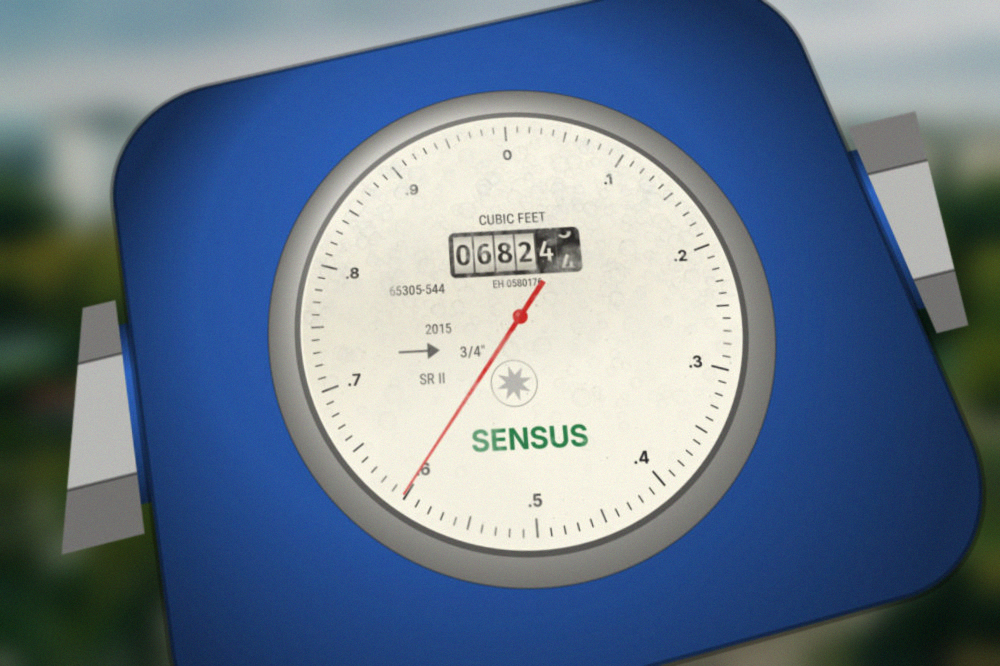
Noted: ft³ 68243.60
